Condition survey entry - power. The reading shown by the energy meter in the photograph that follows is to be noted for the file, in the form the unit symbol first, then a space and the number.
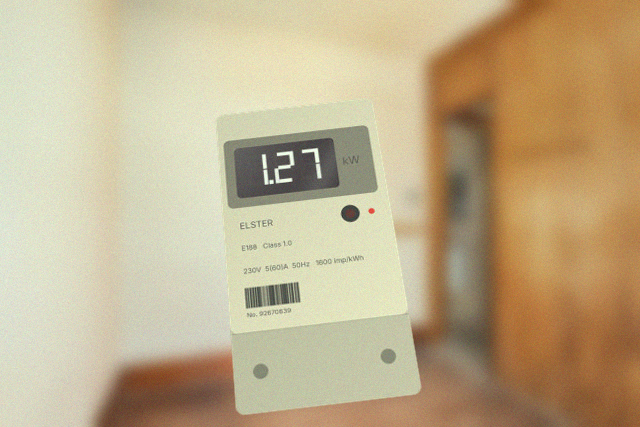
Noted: kW 1.27
